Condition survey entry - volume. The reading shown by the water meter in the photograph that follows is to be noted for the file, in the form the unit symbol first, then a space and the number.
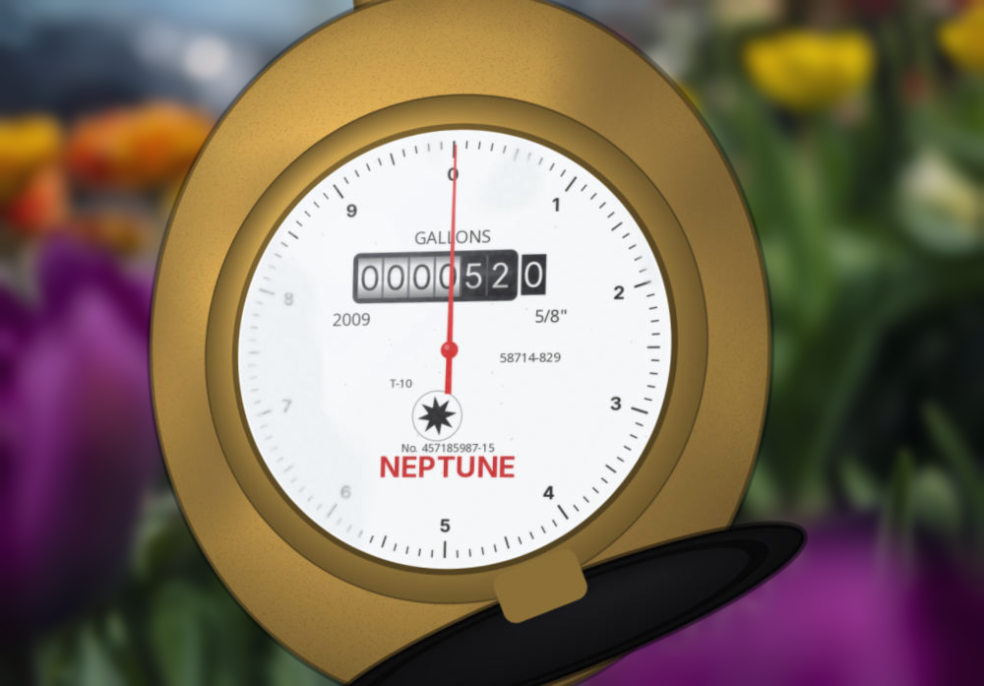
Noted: gal 520.0
